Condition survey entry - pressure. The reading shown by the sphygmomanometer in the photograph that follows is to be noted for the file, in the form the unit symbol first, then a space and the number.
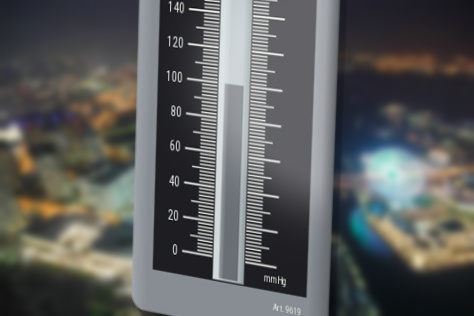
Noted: mmHg 100
